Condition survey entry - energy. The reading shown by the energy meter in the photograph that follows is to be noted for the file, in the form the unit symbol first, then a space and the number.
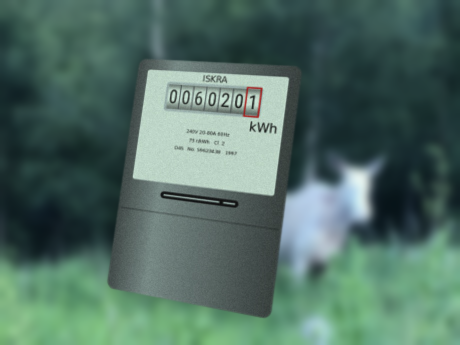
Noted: kWh 6020.1
